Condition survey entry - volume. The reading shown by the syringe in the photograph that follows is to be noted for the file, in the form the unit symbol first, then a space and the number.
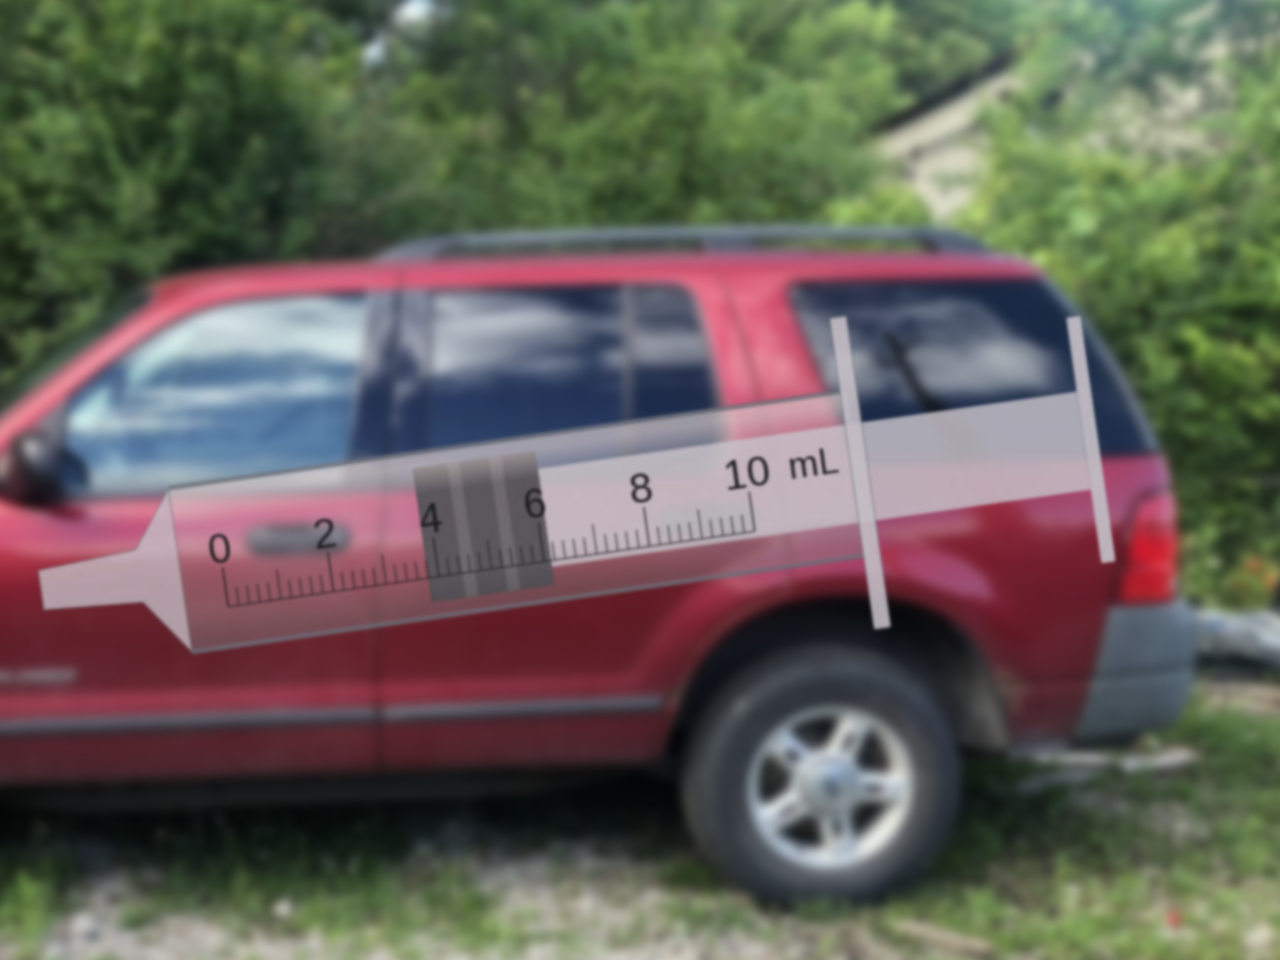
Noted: mL 3.8
